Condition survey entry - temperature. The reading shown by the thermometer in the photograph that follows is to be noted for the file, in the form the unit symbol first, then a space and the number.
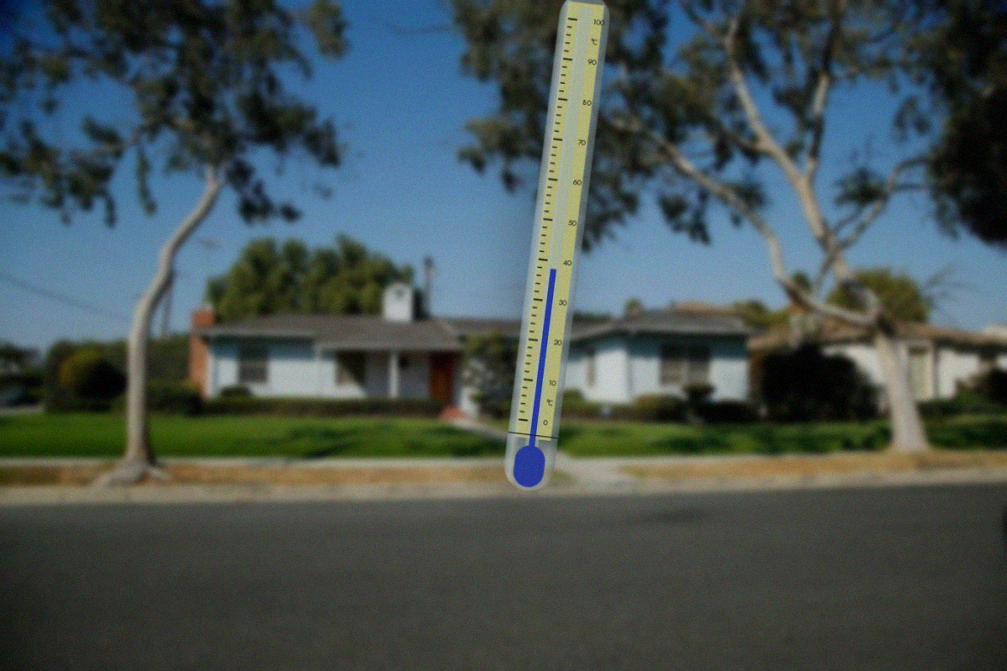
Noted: °C 38
